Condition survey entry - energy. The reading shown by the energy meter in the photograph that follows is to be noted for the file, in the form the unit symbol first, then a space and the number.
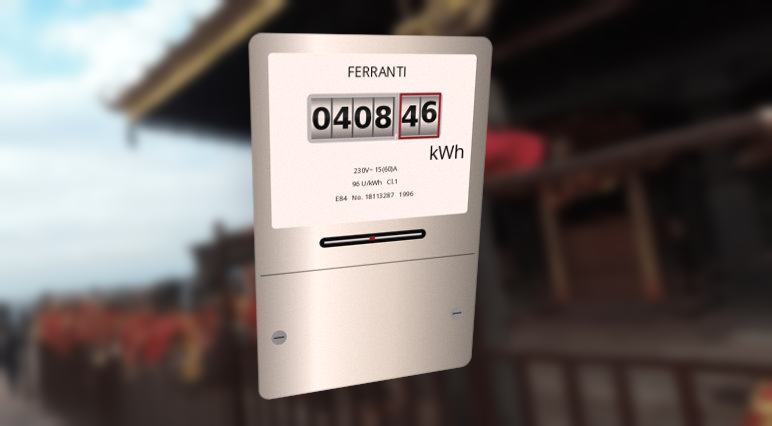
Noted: kWh 408.46
